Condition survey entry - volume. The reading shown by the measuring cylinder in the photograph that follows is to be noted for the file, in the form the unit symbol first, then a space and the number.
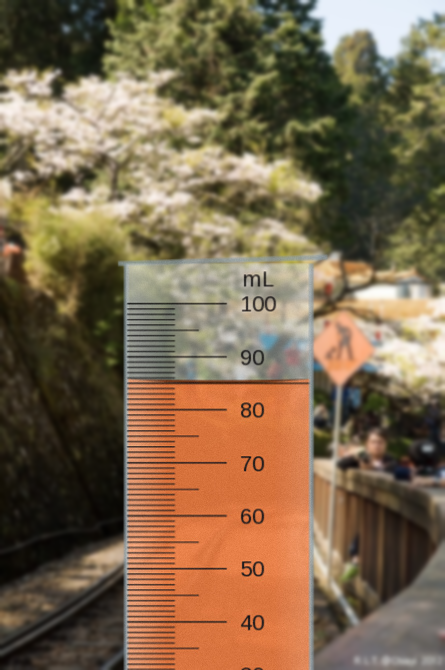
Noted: mL 85
